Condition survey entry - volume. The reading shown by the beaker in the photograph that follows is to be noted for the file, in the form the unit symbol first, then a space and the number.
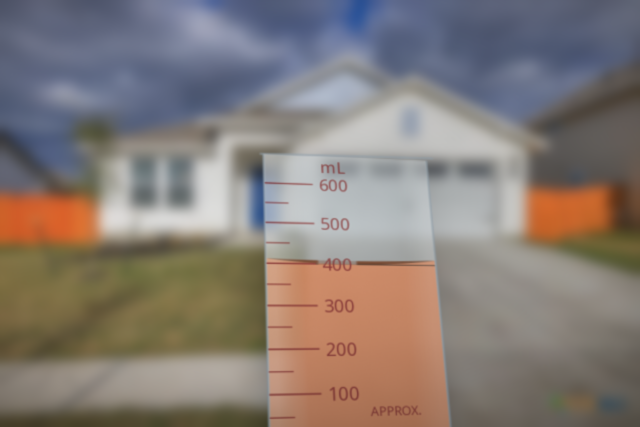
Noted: mL 400
